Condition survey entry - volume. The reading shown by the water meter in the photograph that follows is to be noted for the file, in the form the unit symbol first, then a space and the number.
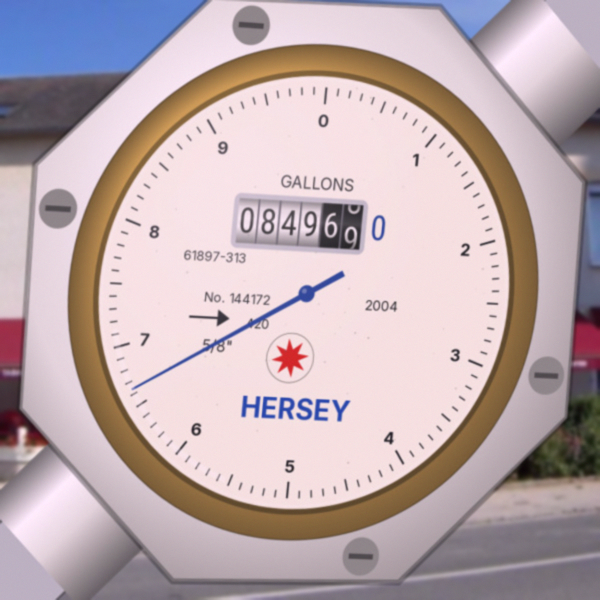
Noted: gal 849686.6
